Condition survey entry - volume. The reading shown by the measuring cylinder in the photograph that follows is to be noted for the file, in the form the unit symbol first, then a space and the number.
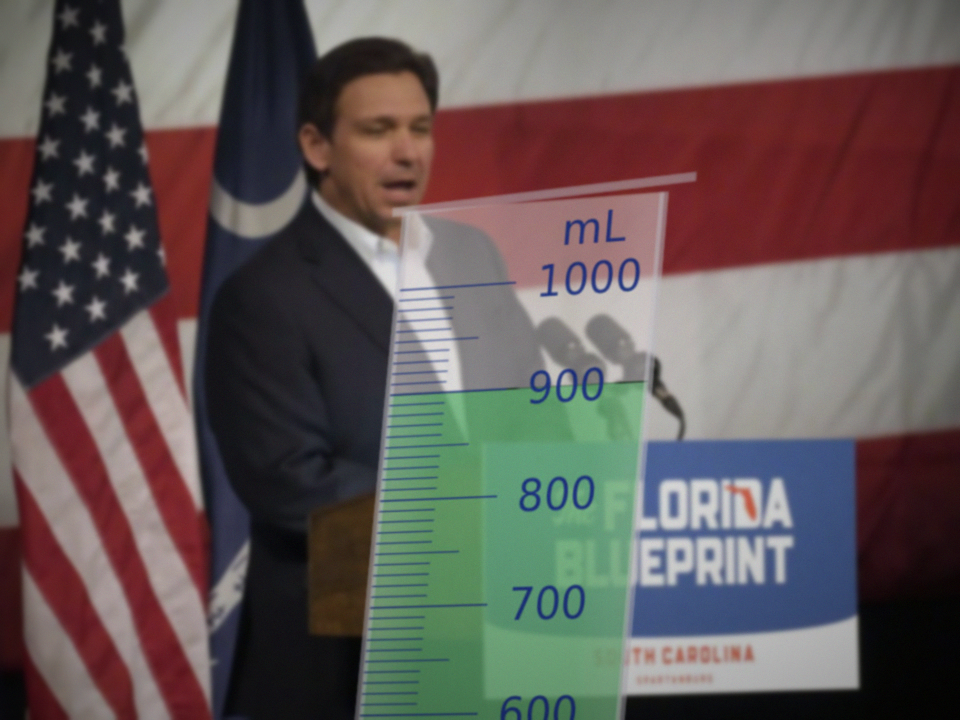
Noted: mL 900
